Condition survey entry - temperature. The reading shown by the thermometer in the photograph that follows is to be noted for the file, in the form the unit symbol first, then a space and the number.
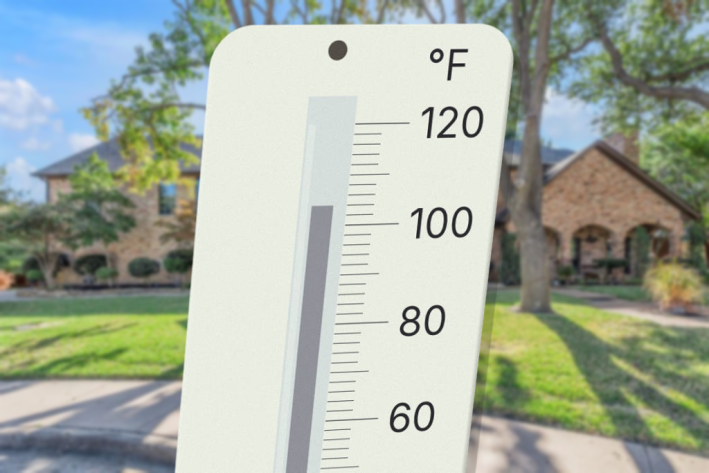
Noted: °F 104
